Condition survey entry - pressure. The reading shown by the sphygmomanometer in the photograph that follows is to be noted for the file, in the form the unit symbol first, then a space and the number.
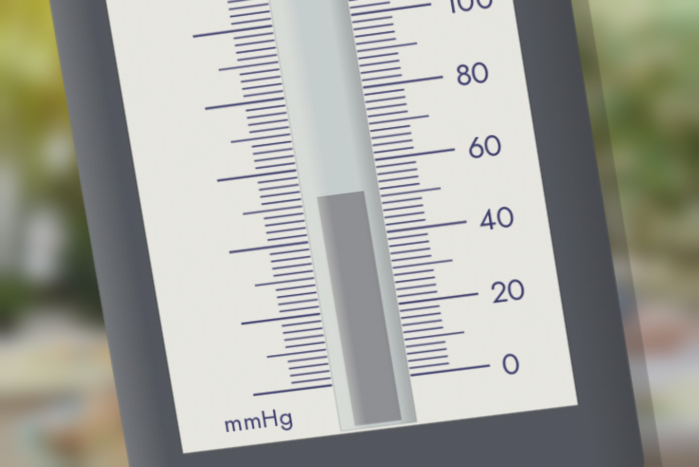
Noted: mmHg 52
